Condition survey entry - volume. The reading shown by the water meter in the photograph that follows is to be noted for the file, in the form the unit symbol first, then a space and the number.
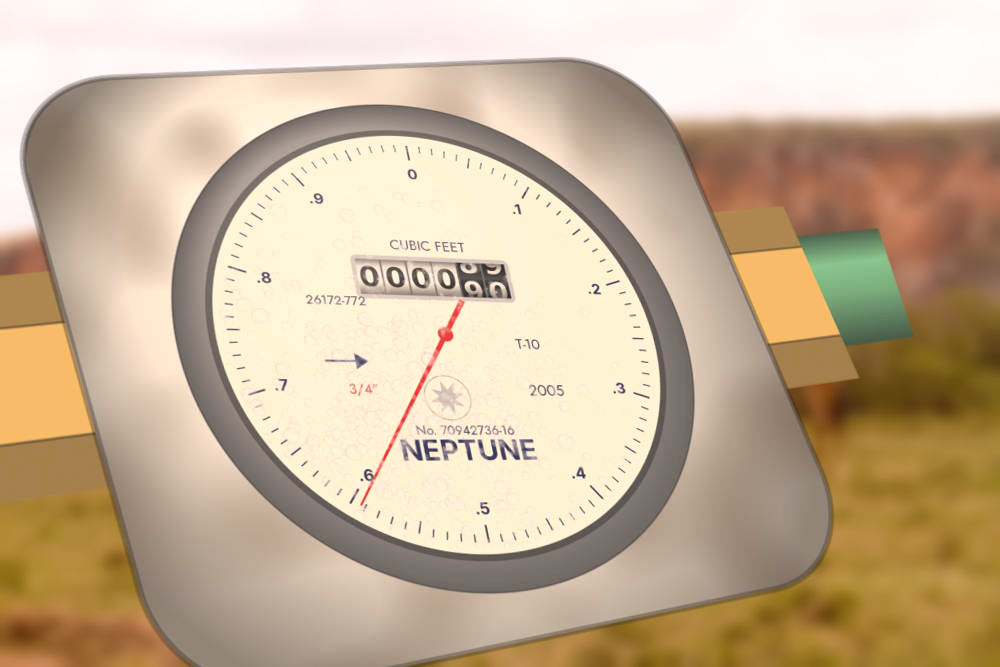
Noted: ft³ 89.59
